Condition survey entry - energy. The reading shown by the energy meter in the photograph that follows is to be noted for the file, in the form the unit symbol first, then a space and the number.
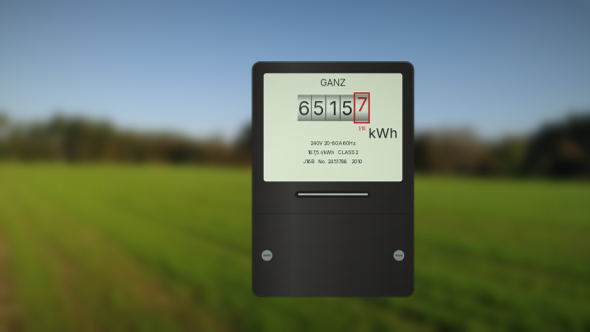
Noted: kWh 6515.7
